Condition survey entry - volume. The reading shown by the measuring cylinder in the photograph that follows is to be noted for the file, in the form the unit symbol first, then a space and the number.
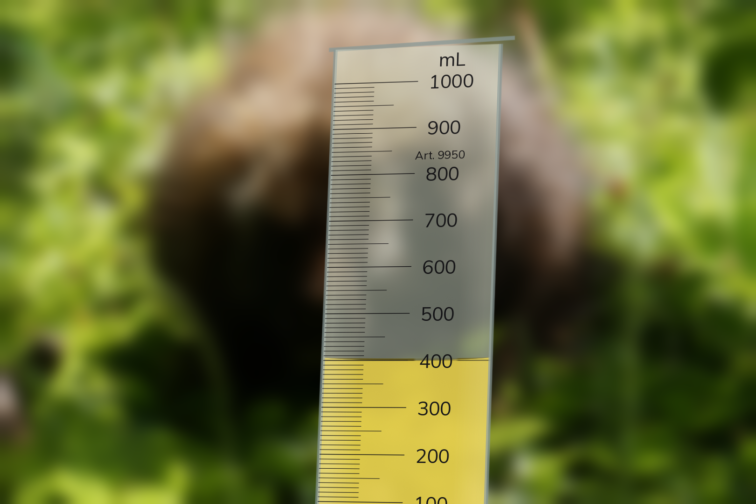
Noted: mL 400
